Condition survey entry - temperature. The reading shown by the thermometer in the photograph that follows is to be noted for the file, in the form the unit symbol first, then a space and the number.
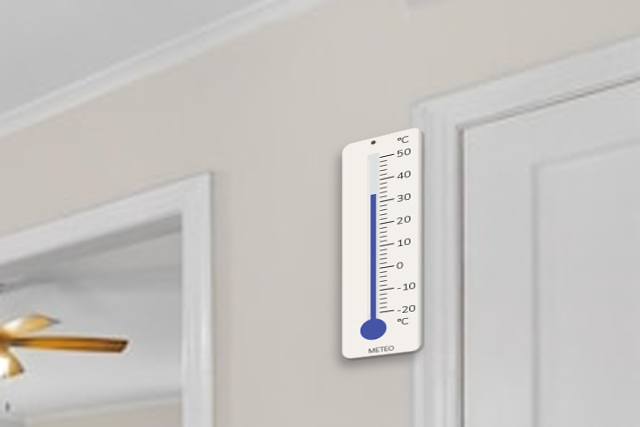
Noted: °C 34
